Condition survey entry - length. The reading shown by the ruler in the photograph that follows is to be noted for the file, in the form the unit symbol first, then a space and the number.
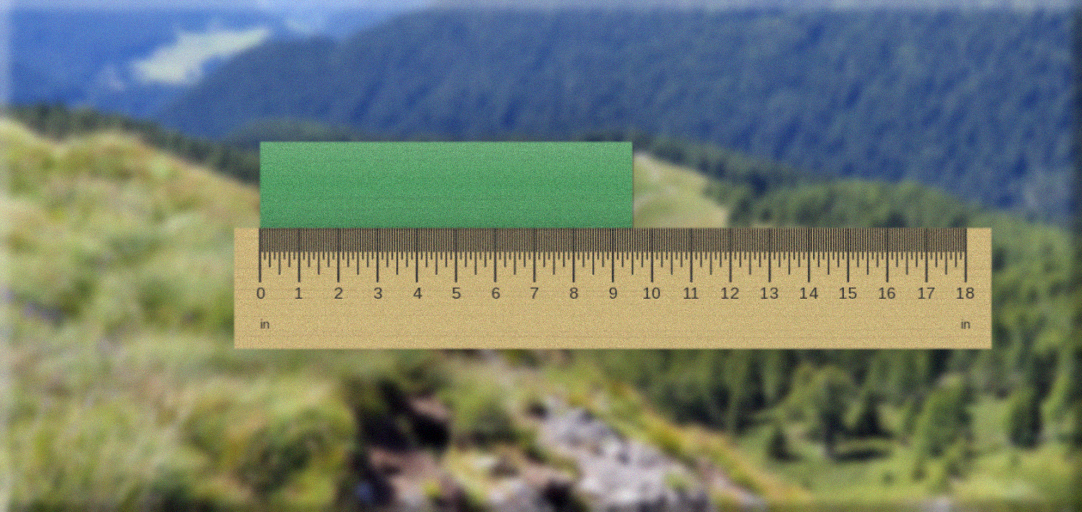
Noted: in 9.5
